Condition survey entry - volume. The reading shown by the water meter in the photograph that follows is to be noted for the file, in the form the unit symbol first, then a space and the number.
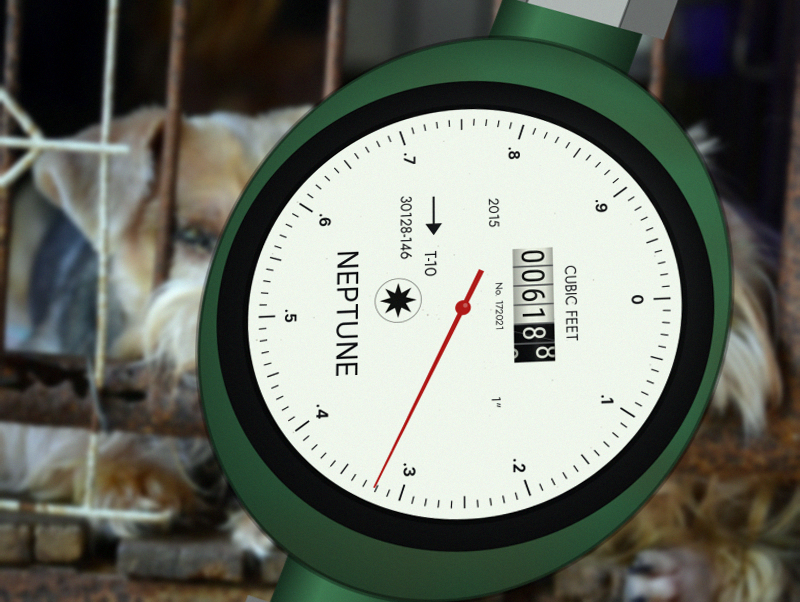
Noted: ft³ 6188.32
